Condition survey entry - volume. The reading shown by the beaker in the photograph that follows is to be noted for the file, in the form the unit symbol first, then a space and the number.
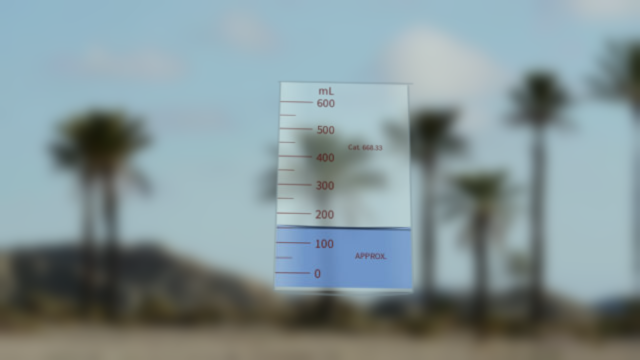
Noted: mL 150
